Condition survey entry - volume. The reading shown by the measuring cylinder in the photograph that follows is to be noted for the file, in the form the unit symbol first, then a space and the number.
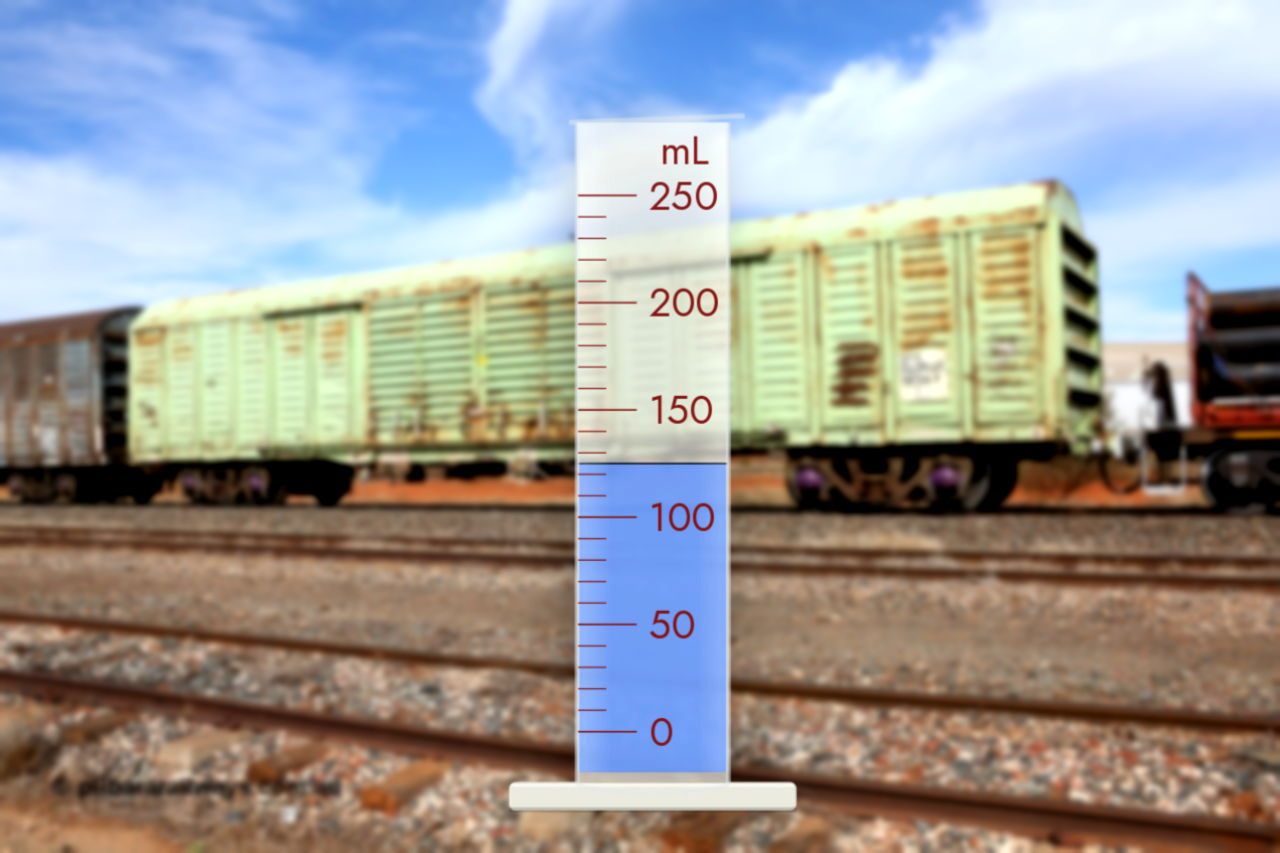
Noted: mL 125
